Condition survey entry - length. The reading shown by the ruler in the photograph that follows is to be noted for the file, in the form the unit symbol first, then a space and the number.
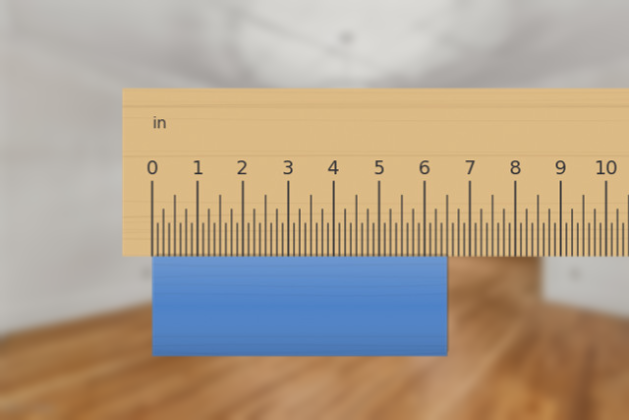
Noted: in 6.5
